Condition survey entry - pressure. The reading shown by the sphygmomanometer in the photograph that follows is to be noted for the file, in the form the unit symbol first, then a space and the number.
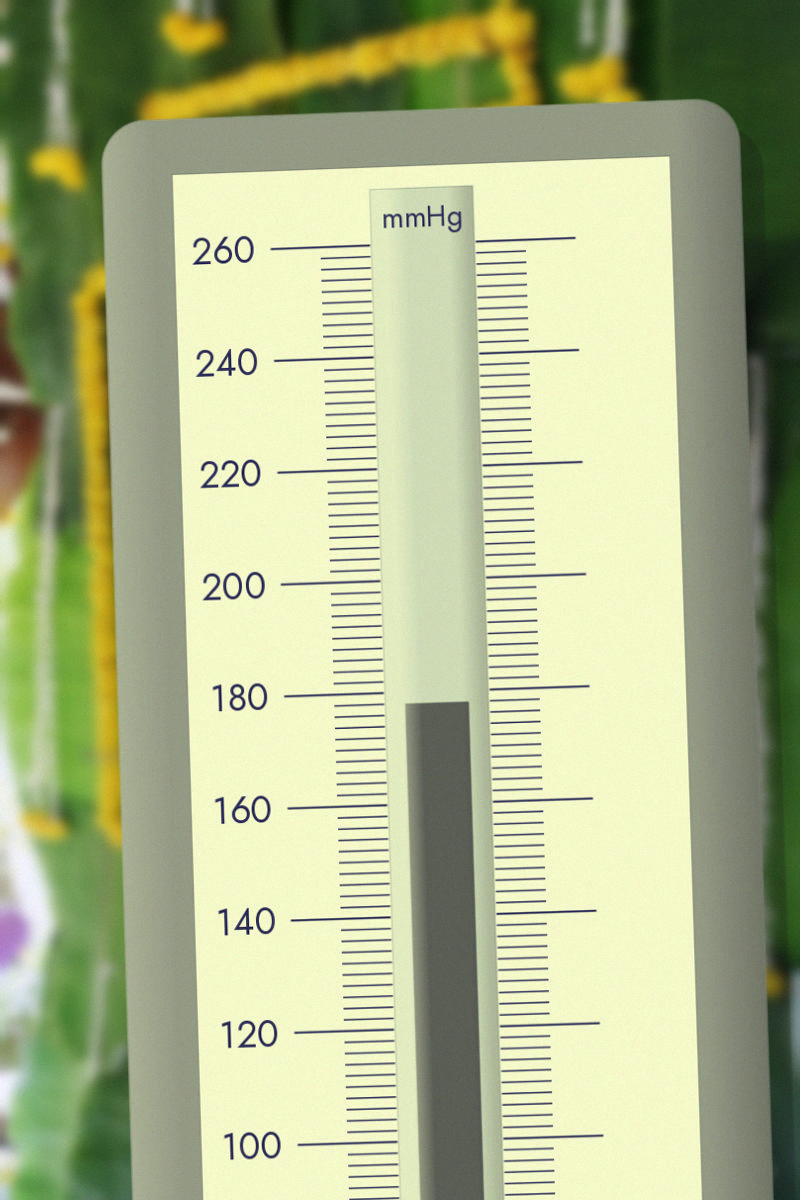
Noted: mmHg 178
